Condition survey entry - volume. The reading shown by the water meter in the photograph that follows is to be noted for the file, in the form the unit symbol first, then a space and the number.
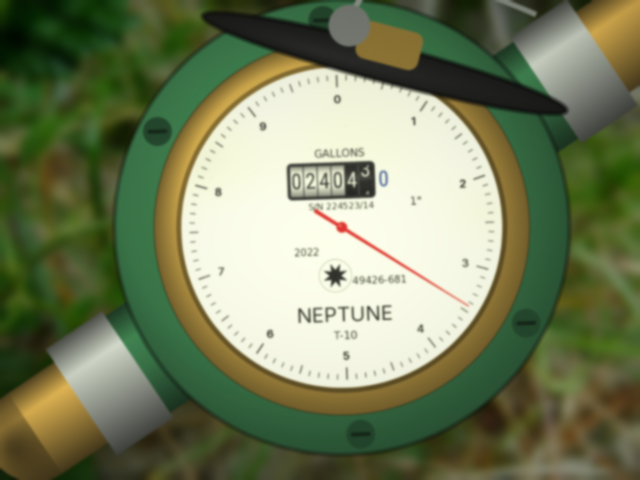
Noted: gal 240433.4
